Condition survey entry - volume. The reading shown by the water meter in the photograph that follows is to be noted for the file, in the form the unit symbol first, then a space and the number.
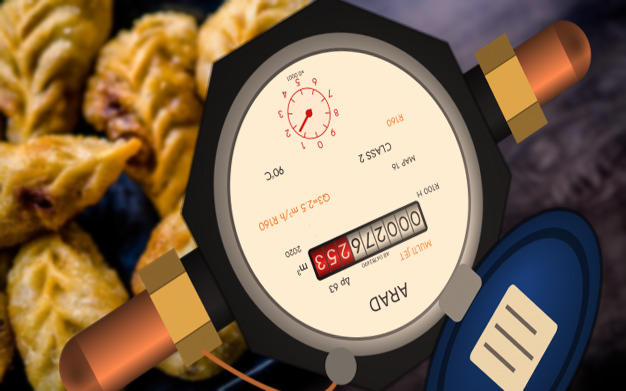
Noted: m³ 276.2531
